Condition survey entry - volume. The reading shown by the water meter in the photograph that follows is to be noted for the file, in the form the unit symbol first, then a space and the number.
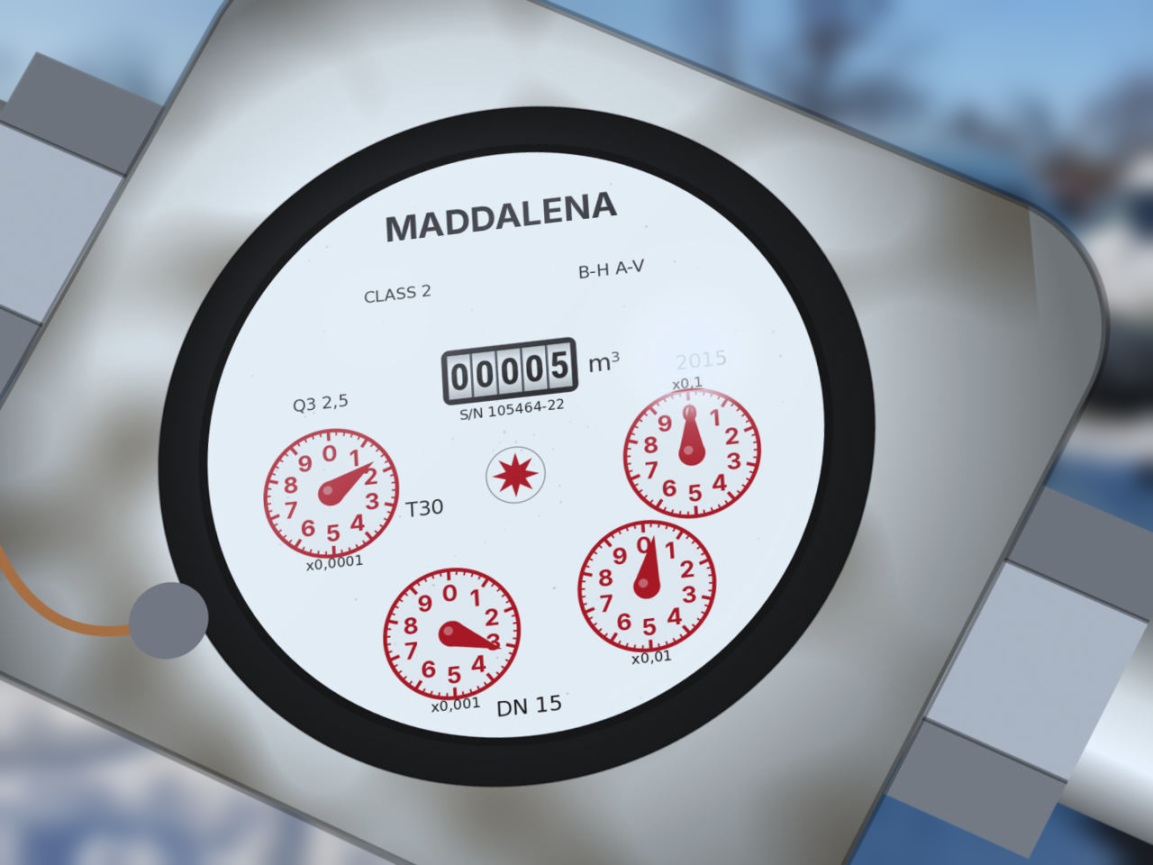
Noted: m³ 5.0031
